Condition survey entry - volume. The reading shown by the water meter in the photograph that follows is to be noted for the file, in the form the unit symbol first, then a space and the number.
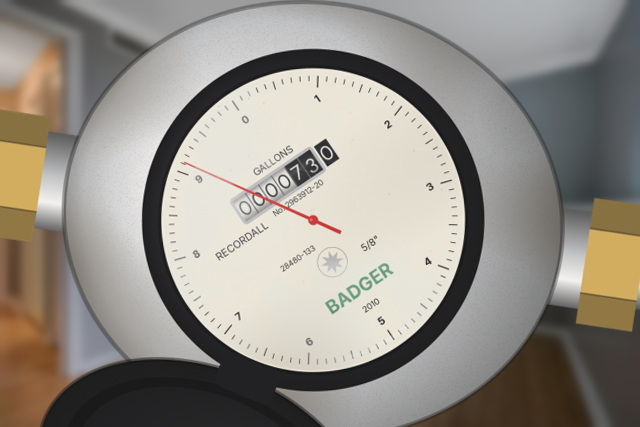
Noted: gal 729.1
